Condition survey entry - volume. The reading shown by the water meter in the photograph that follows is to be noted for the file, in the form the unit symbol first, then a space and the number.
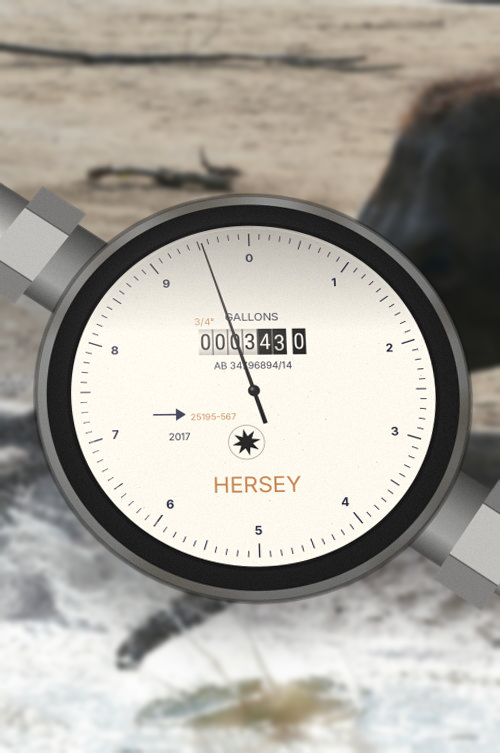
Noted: gal 3429.5
